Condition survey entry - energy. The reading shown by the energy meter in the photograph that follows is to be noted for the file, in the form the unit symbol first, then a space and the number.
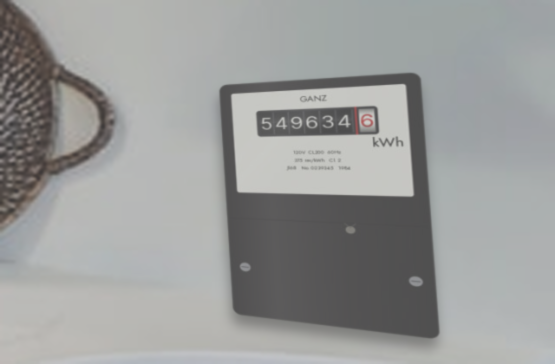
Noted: kWh 549634.6
